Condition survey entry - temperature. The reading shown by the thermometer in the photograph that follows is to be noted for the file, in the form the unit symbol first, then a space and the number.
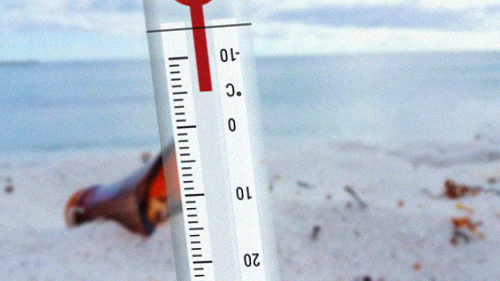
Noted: °C -5
